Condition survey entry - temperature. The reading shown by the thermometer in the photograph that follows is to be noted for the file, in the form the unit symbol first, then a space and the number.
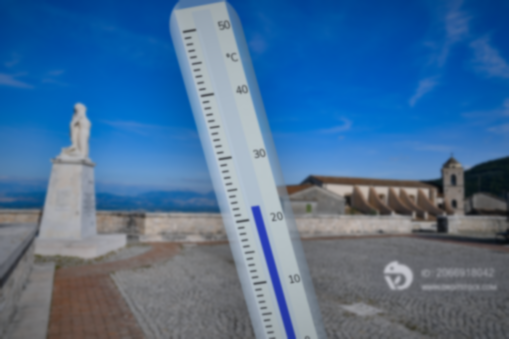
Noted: °C 22
